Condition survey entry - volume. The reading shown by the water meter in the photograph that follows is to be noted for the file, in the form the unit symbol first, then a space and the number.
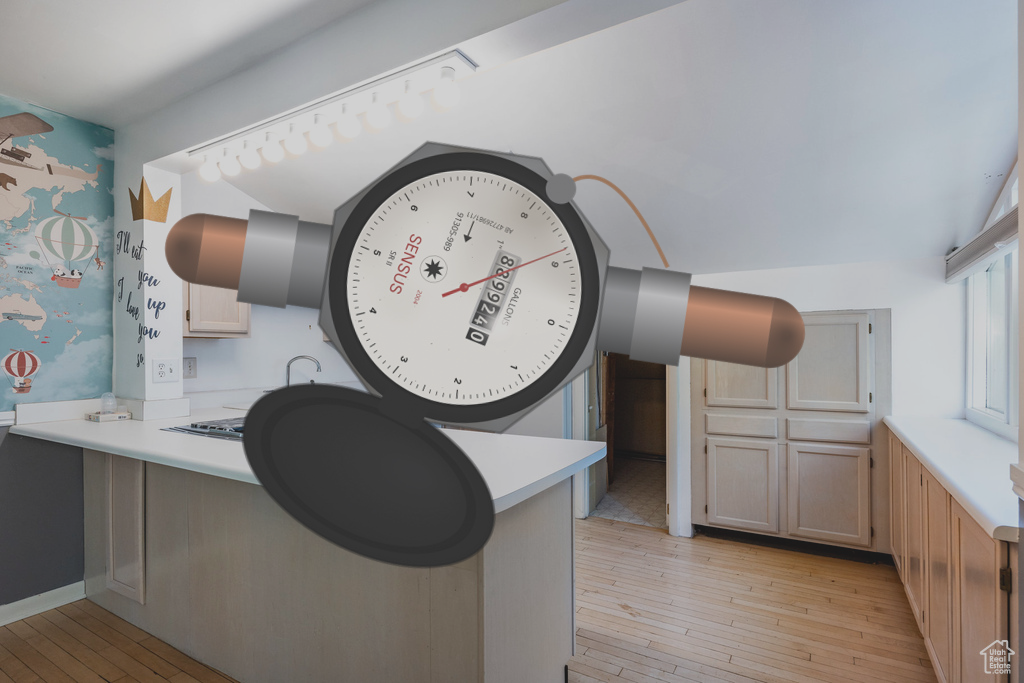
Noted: gal 8899238.8
